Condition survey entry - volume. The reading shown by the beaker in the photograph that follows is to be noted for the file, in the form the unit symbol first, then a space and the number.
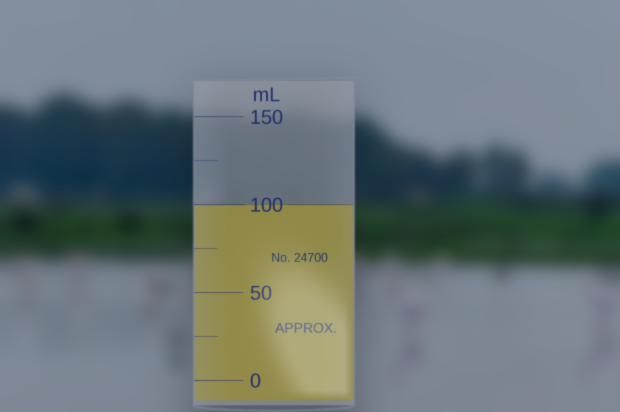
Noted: mL 100
